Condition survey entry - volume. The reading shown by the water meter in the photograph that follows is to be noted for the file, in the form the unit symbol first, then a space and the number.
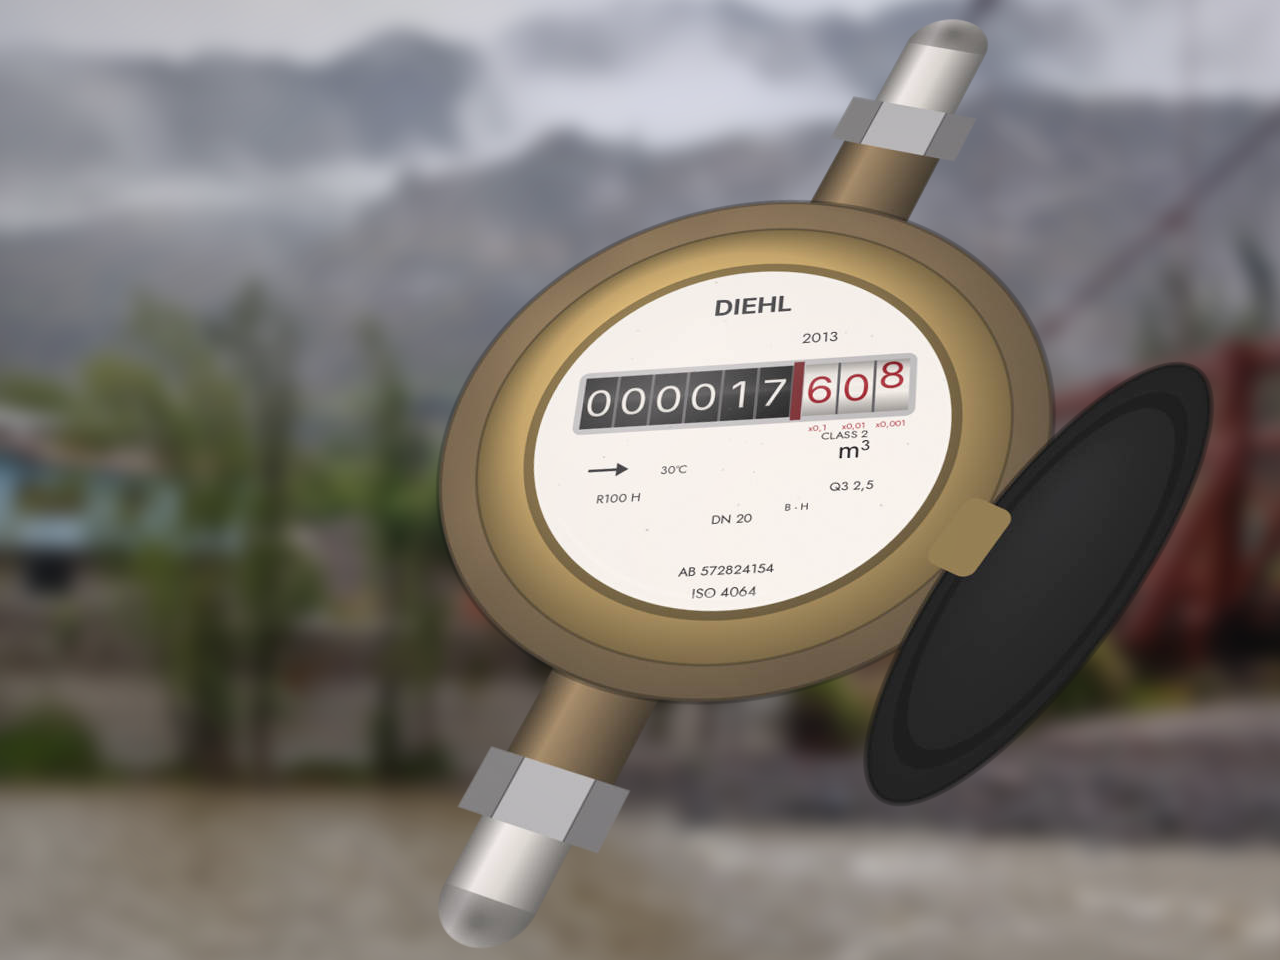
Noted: m³ 17.608
